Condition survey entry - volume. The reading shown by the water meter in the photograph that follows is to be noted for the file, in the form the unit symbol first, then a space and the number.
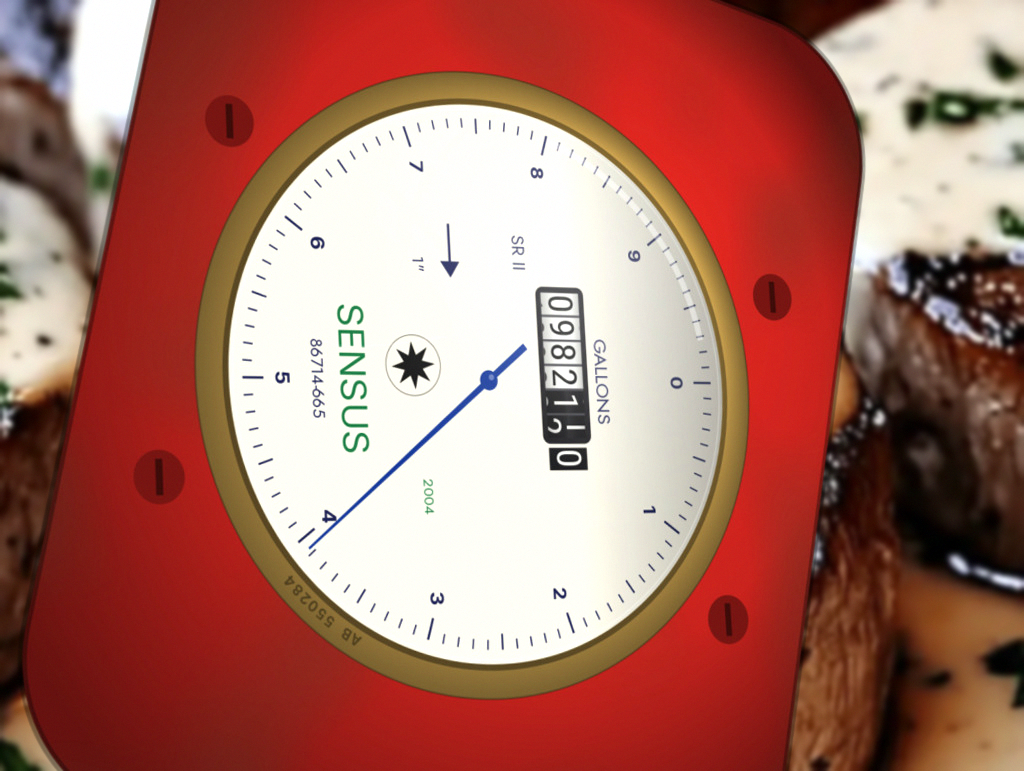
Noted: gal 982113.9
